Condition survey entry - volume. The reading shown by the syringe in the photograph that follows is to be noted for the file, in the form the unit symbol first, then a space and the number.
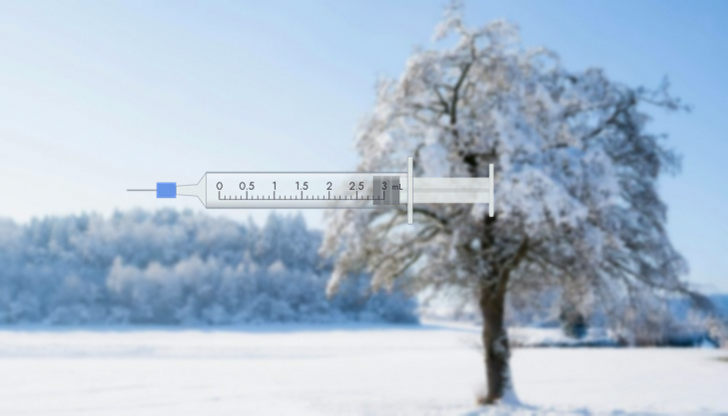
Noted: mL 2.8
